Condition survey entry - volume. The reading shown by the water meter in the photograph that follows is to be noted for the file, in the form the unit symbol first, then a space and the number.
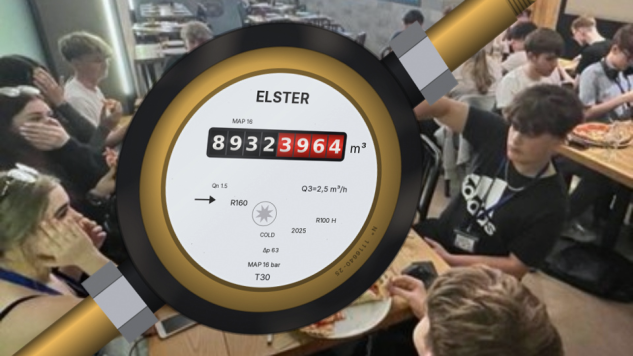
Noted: m³ 8932.3964
